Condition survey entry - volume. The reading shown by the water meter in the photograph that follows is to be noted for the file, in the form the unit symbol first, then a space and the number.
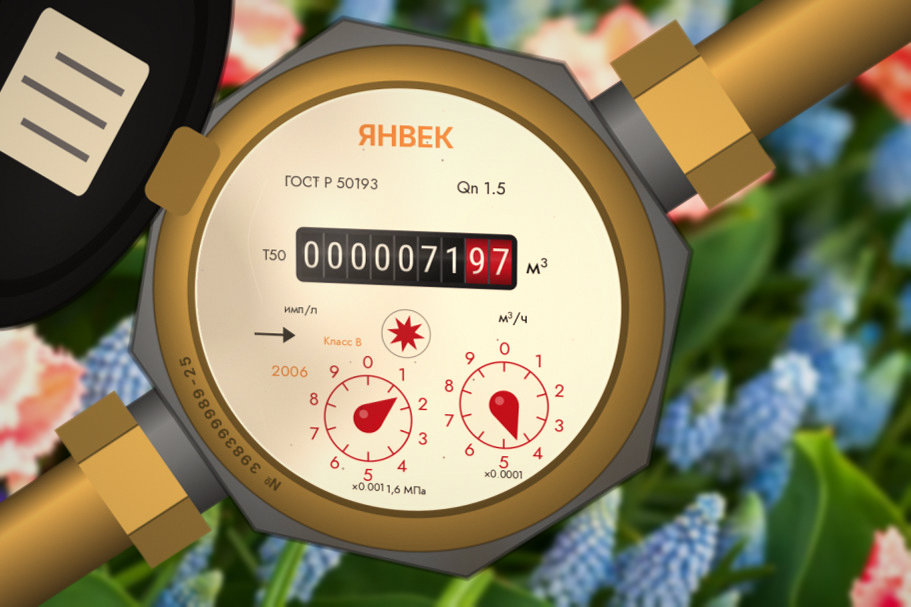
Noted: m³ 71.9714
